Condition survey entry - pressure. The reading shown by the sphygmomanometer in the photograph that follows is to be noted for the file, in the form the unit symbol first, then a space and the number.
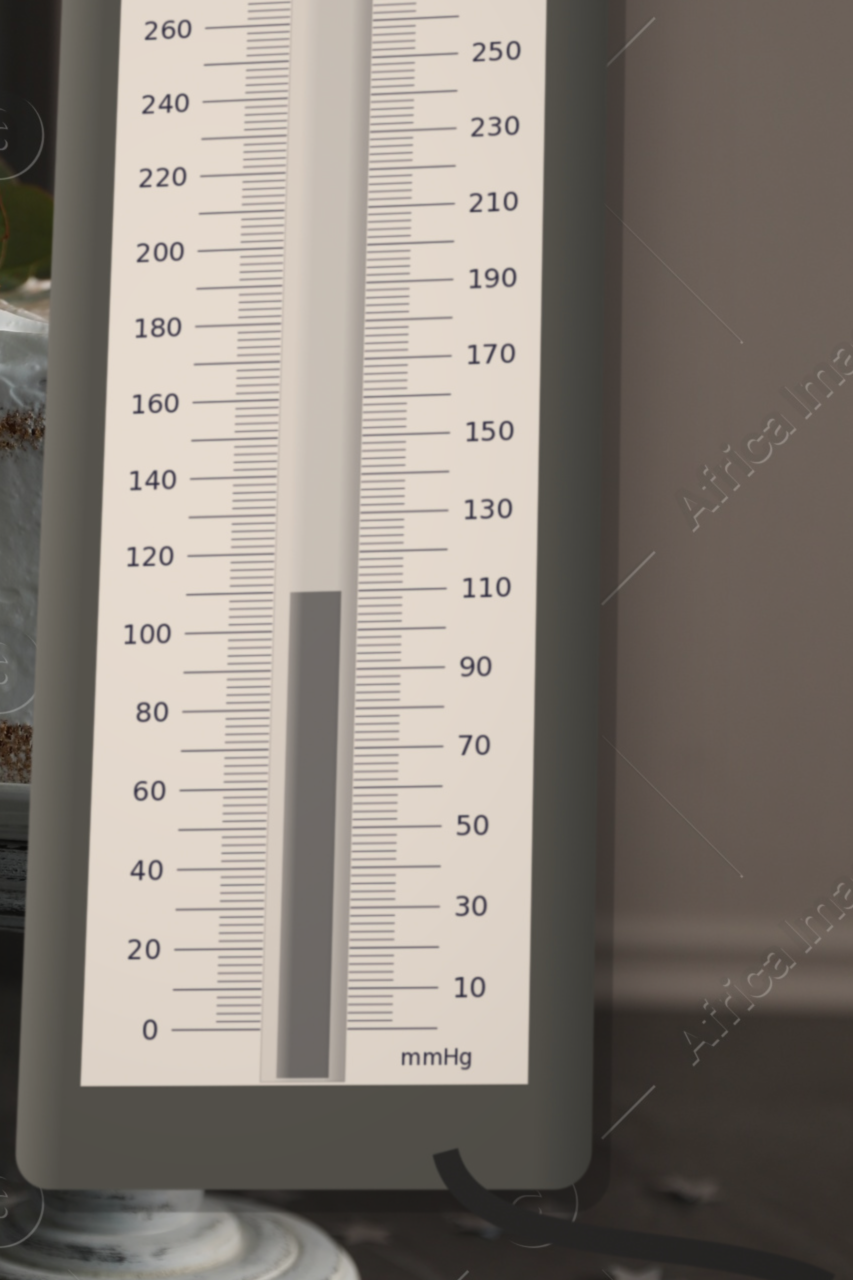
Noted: mmHg 110
